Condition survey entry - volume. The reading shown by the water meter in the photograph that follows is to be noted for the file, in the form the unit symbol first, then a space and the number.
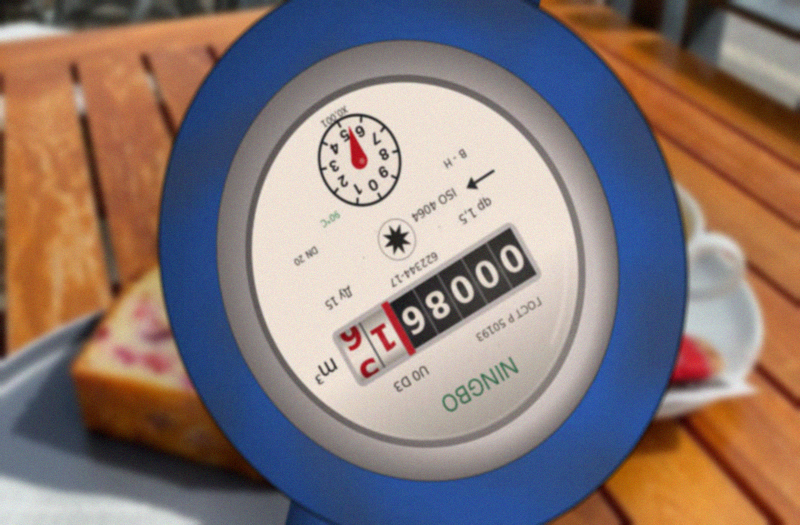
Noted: m³ 86.155
